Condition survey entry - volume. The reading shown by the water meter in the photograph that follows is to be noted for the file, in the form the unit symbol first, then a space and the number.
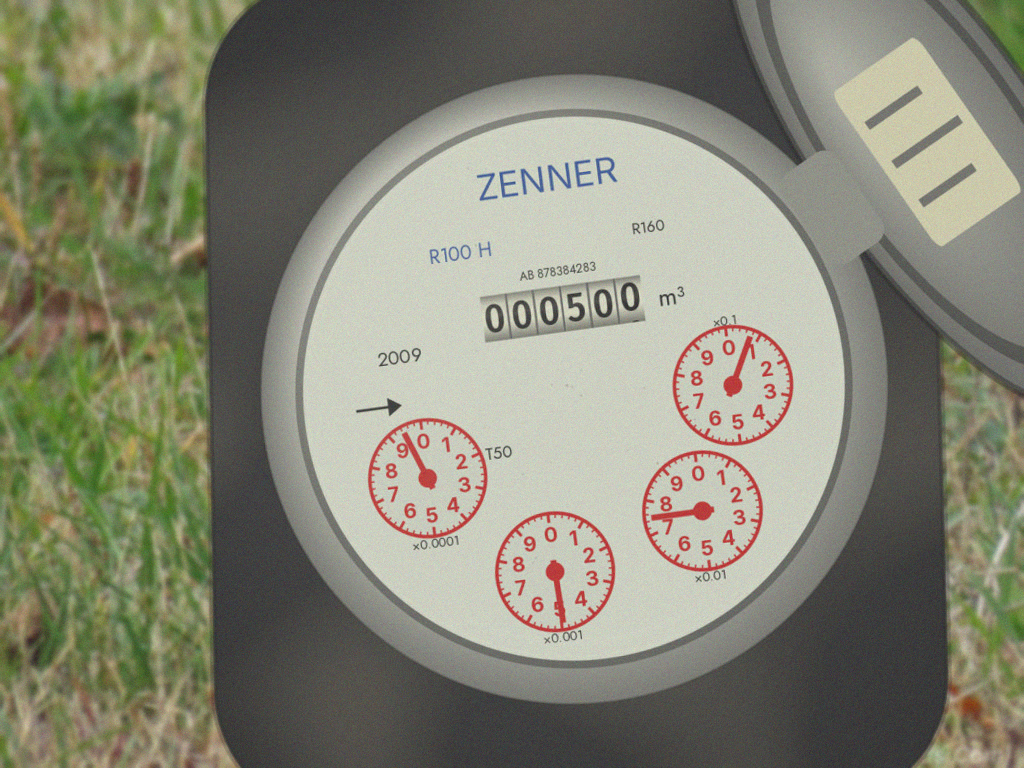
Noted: m³ 500.0749
